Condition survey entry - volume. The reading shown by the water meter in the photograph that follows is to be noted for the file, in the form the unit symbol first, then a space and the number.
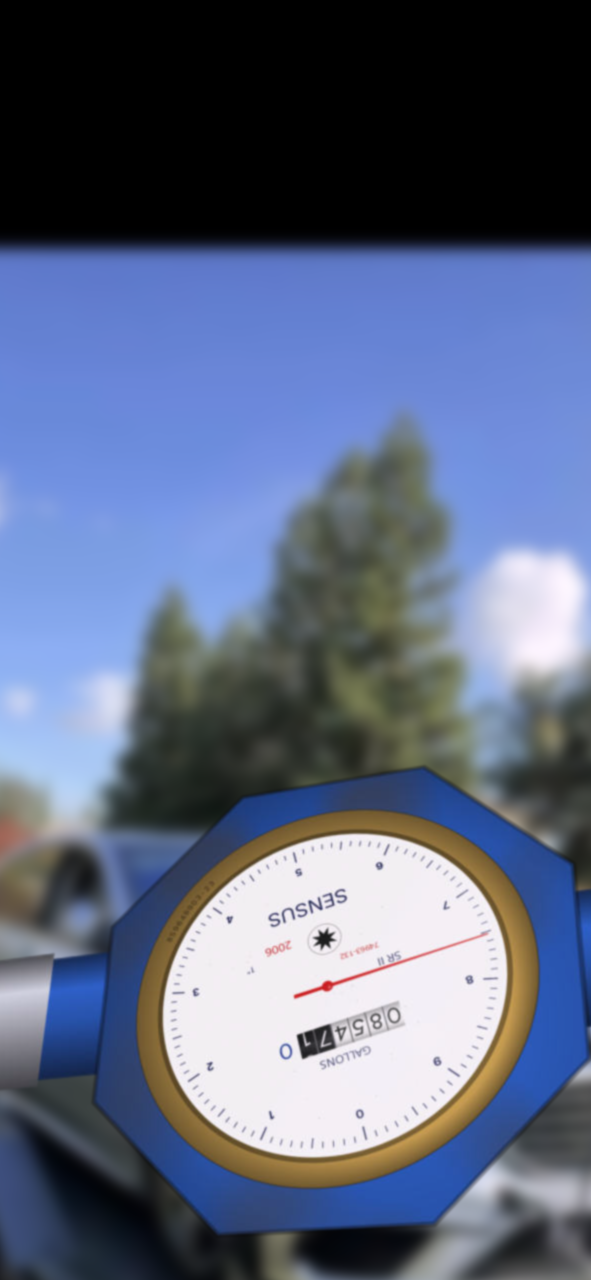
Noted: gal 854707.5
